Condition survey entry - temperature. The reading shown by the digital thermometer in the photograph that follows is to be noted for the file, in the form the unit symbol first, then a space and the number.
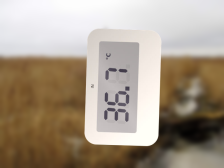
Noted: °C 36.7
